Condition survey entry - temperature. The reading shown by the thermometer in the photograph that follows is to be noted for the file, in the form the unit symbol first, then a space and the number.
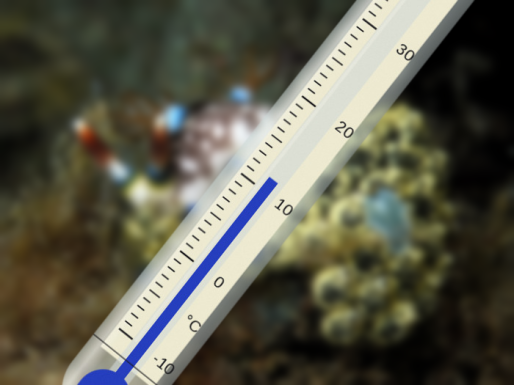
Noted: °C 11.5
